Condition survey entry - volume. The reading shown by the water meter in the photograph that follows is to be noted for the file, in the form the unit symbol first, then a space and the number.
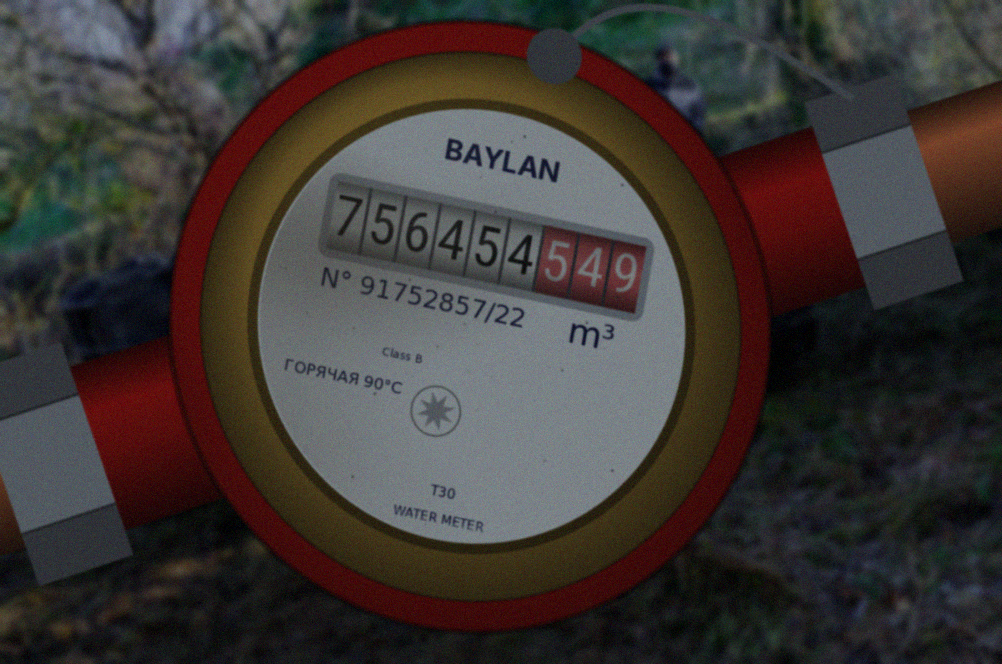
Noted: m³ 756454.549
